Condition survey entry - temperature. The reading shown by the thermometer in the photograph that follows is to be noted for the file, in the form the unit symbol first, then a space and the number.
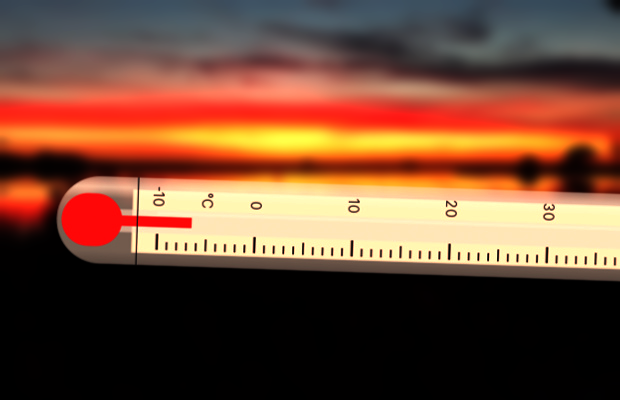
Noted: °C -6.5
